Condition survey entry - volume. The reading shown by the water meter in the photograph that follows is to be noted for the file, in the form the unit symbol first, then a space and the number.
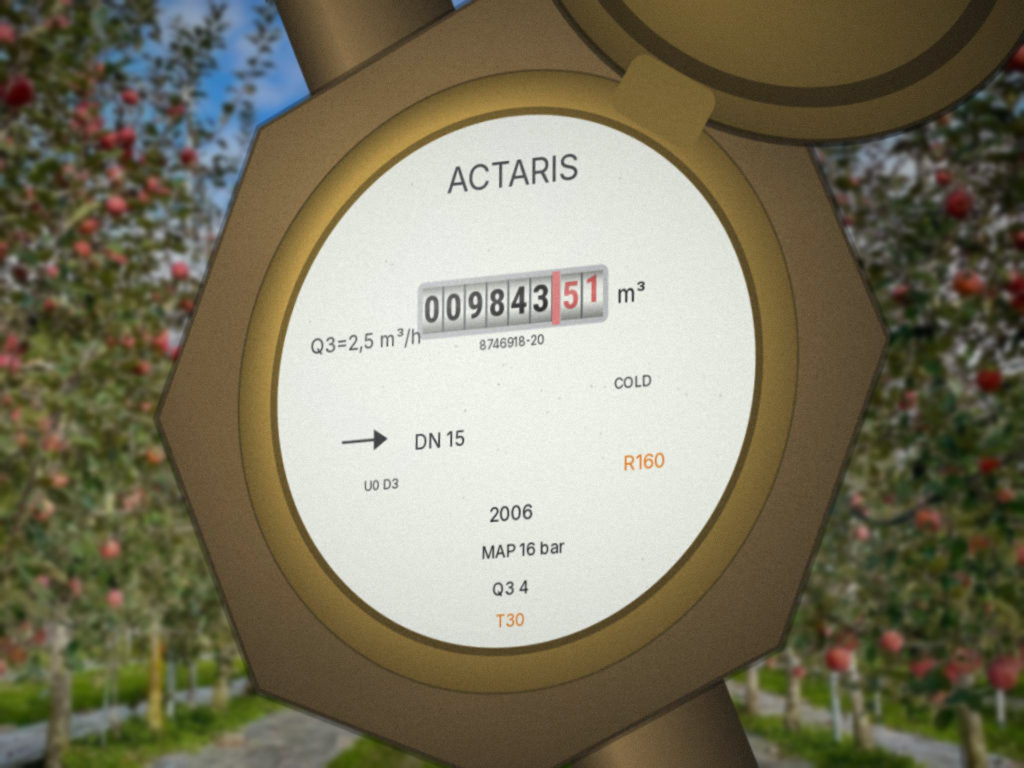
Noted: m³ 9843.51
